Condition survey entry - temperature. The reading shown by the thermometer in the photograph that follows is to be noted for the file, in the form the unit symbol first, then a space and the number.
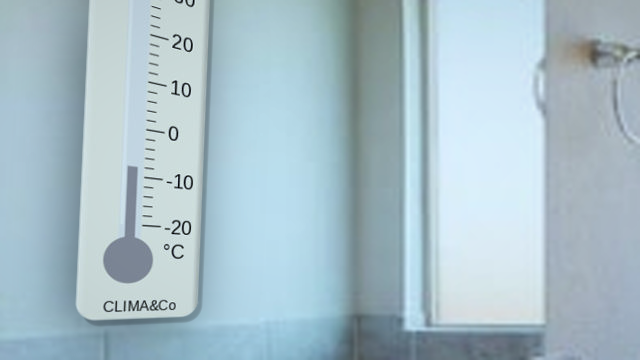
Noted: °C -8
